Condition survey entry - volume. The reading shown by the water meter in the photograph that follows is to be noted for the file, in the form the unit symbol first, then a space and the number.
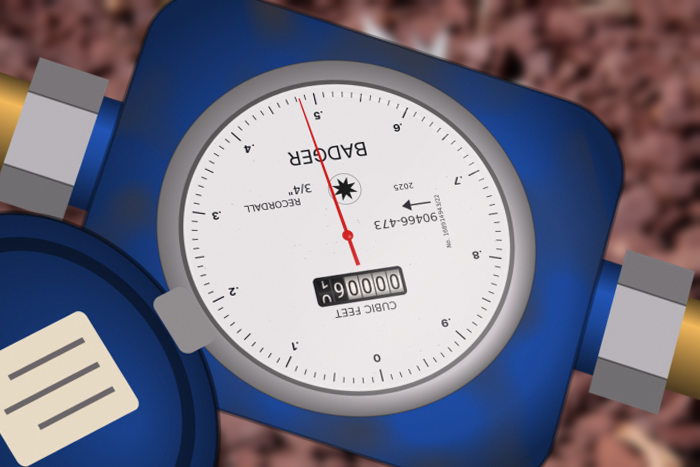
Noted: ft³ 60.48
